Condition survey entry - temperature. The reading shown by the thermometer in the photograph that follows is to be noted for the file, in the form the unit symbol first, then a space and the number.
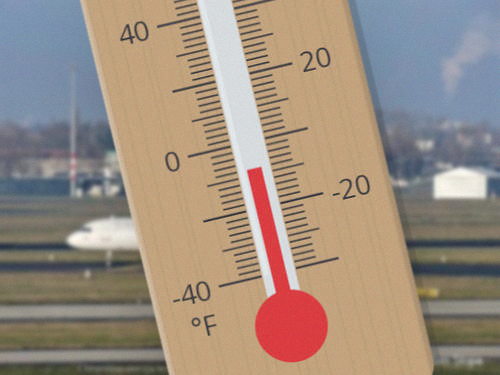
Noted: °F -8
